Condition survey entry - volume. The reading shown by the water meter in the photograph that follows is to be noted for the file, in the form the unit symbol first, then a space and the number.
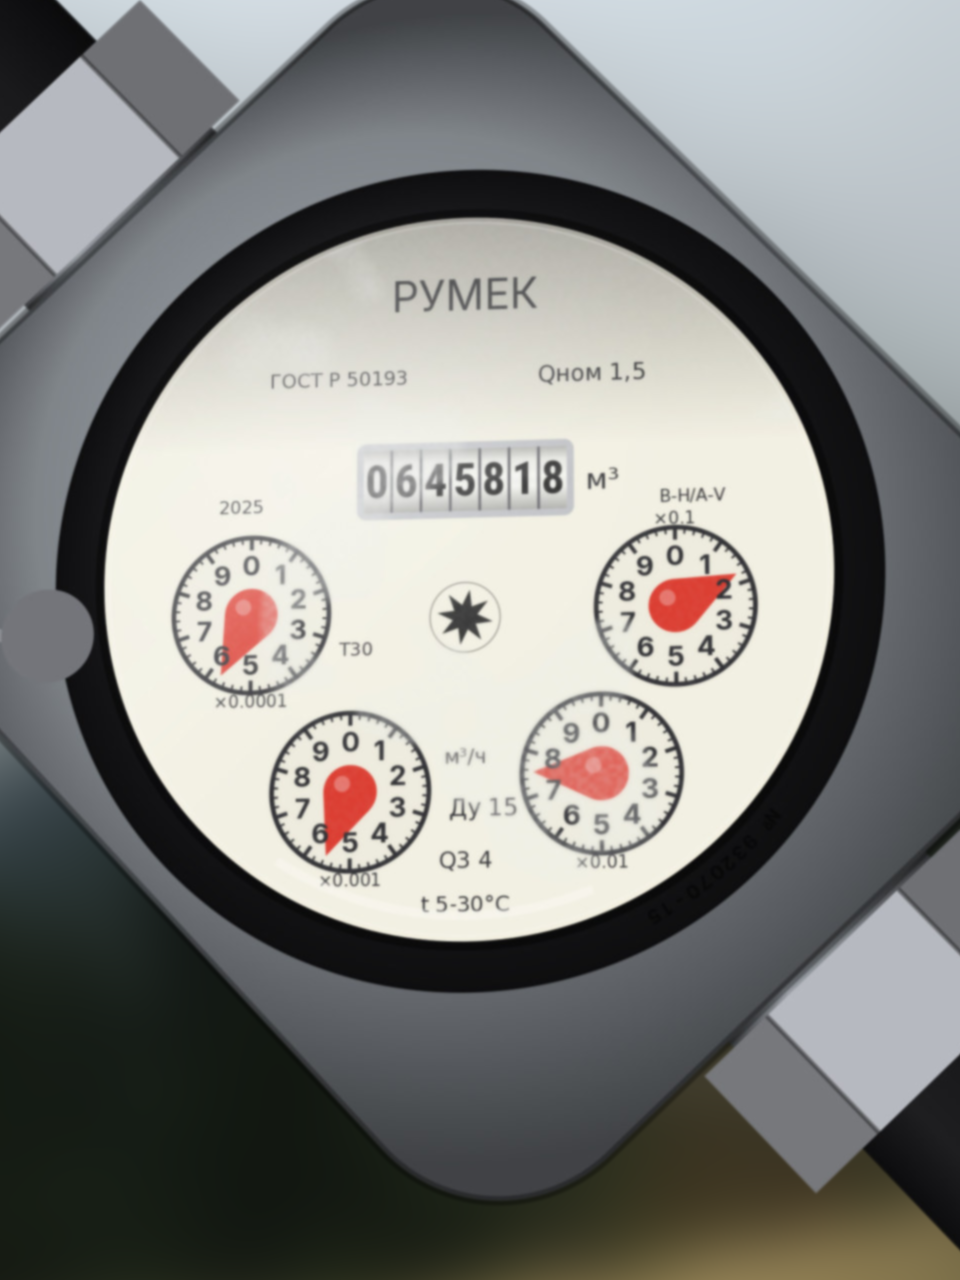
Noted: m³ 645818.1755
